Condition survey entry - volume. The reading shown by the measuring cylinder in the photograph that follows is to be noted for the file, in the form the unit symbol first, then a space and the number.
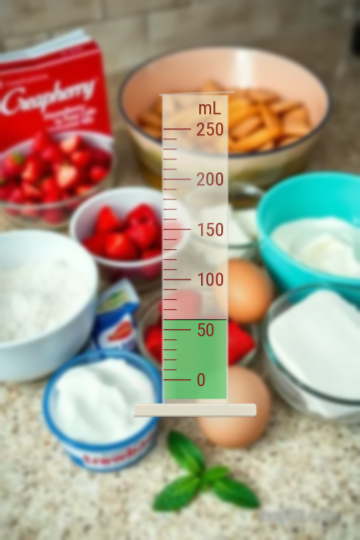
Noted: mL 60
